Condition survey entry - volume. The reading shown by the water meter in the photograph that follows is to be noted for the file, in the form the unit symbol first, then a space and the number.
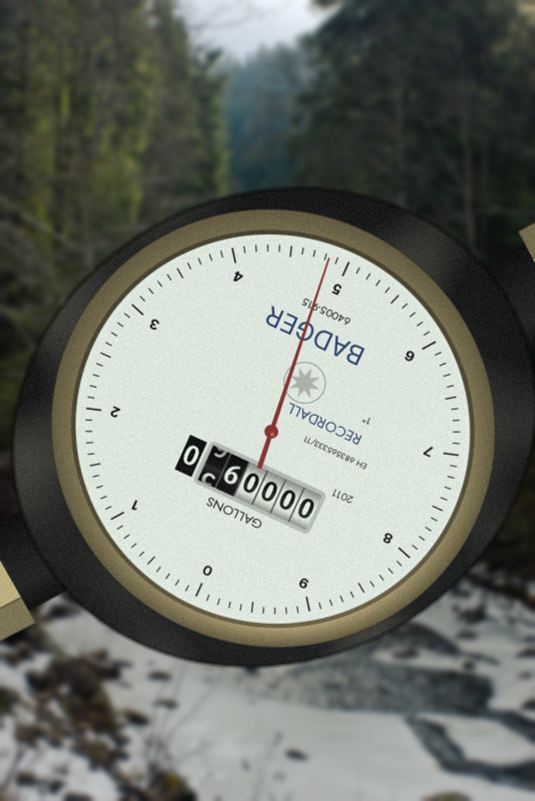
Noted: gal 954.8
